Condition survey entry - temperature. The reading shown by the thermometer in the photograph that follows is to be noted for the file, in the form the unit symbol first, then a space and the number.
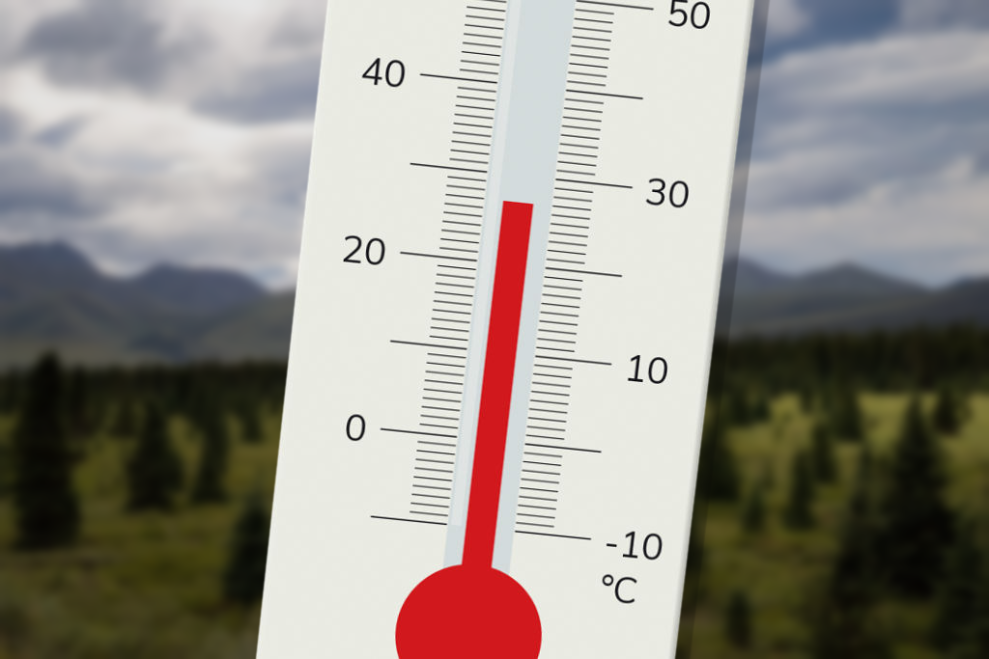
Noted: °C 27
